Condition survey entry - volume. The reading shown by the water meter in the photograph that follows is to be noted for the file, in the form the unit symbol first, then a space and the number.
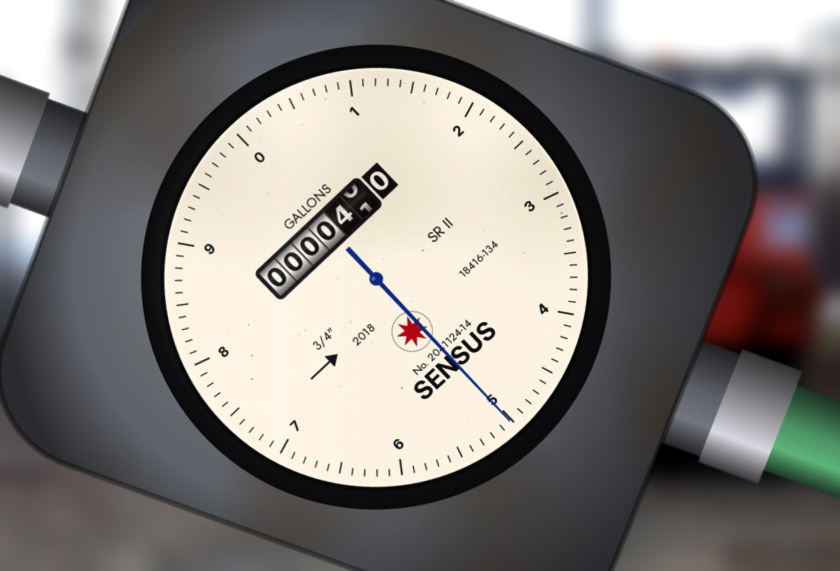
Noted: gal 405.0
